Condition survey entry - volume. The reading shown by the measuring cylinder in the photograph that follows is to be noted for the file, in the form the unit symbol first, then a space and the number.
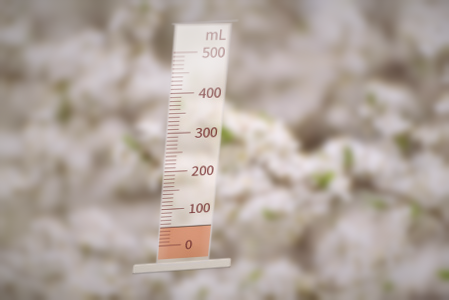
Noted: mL 50
